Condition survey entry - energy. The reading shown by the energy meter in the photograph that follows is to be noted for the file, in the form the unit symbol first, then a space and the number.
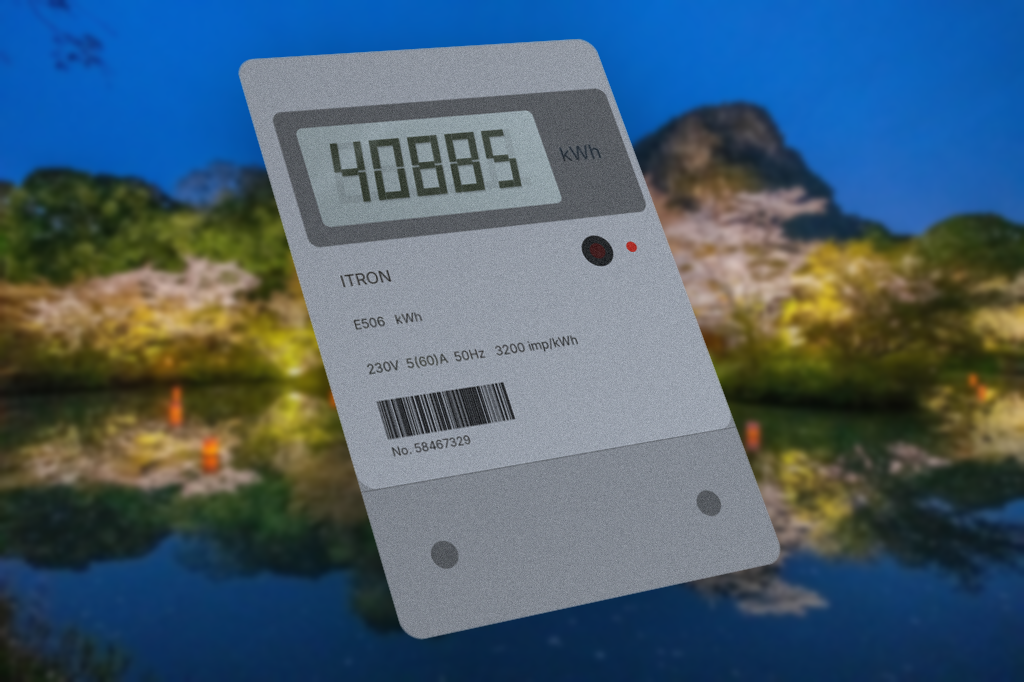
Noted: kWh 40885
